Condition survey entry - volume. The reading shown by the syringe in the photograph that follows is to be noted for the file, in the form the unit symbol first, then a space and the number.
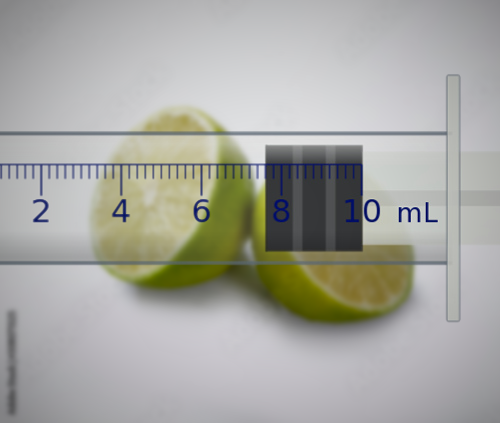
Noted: mL 7.6
